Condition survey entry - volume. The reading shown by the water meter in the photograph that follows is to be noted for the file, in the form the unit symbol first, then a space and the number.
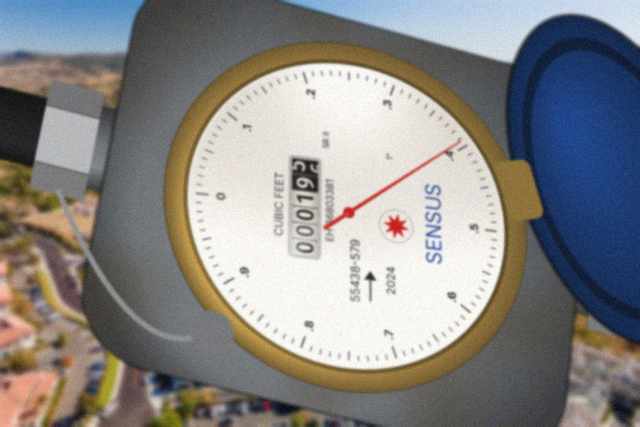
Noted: ft³ 195.39
